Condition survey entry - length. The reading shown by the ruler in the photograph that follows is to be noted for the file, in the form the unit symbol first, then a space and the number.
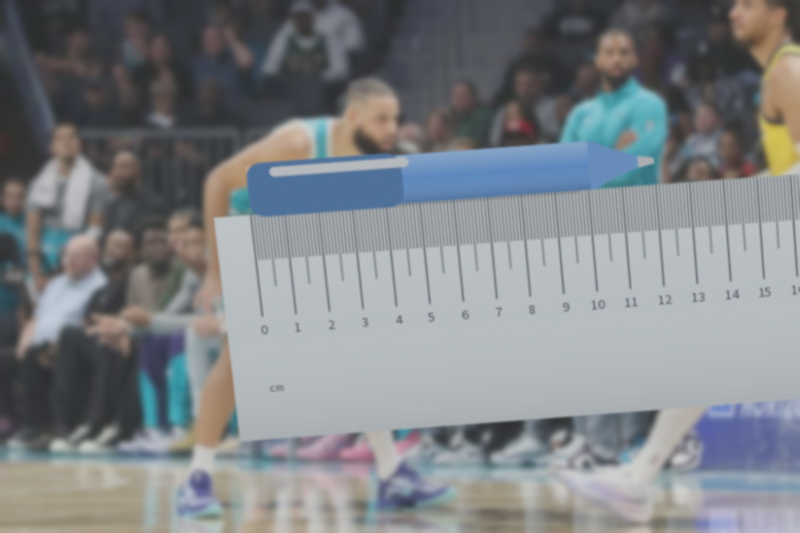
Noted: cm 12
